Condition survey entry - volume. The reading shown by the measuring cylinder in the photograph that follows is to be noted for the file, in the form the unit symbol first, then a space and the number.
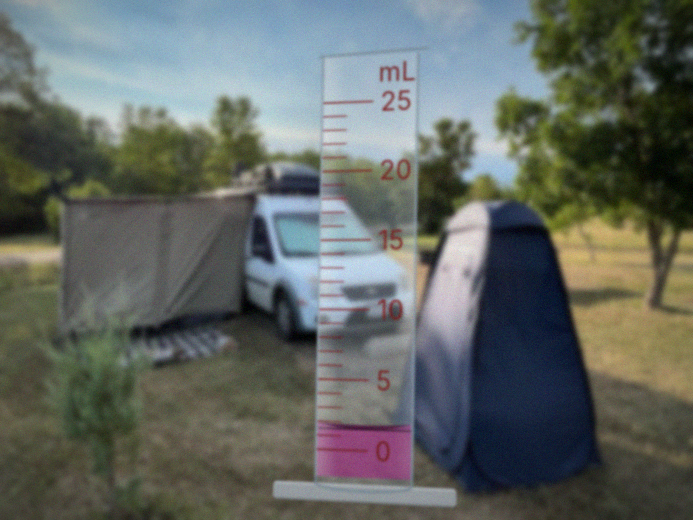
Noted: mL 1.5
